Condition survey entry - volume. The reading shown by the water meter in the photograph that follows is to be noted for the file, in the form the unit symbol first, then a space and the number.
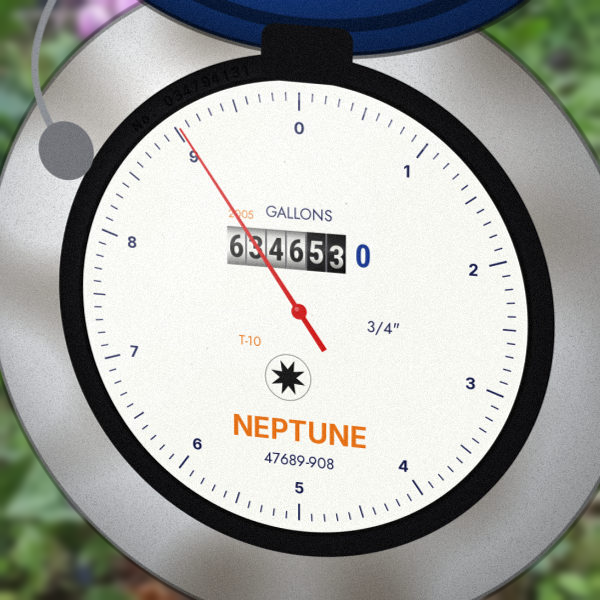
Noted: gal 6346529.0
